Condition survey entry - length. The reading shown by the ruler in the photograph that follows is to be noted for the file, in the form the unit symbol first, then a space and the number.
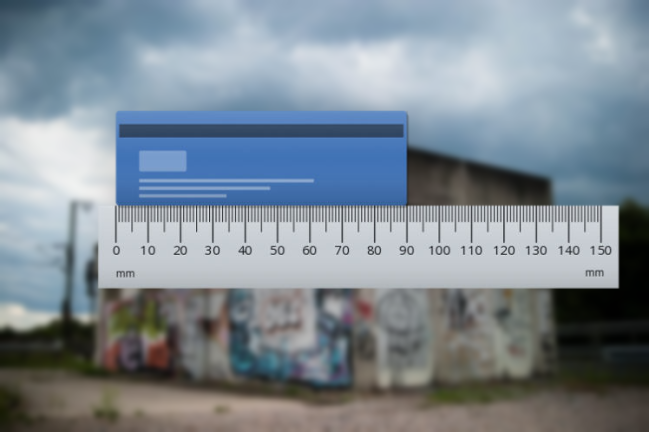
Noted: mm 90
